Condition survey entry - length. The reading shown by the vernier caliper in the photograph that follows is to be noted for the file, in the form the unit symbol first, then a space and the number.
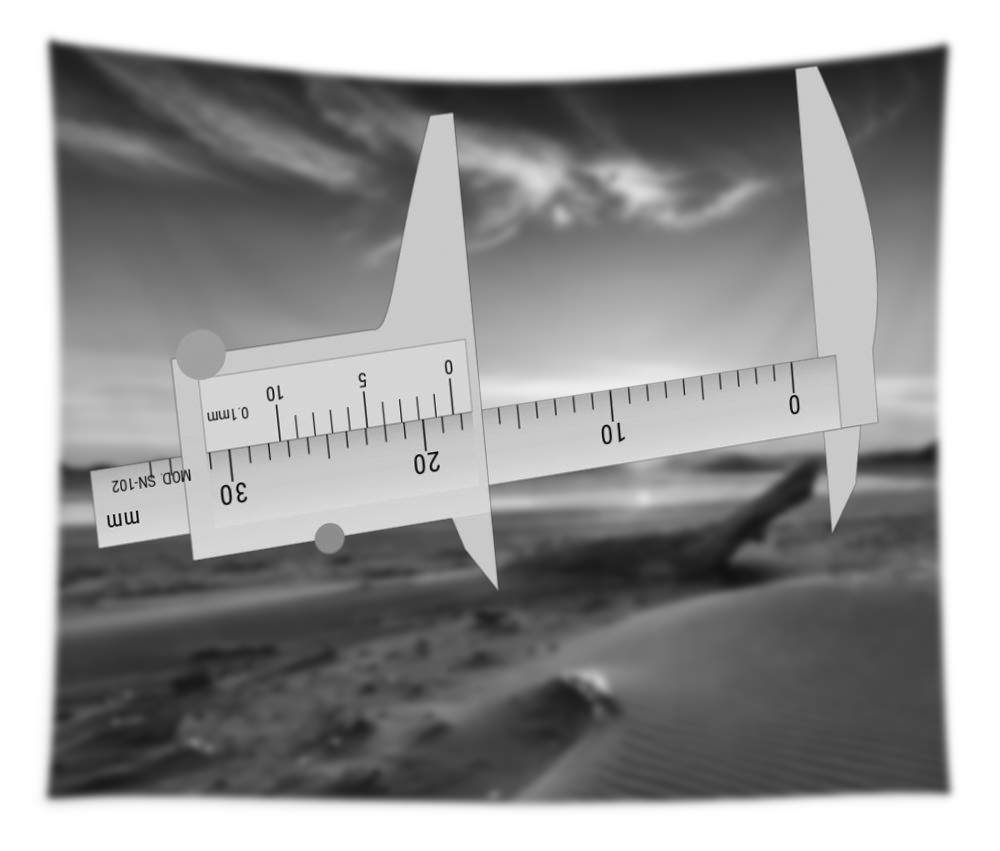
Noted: mm 18.4
